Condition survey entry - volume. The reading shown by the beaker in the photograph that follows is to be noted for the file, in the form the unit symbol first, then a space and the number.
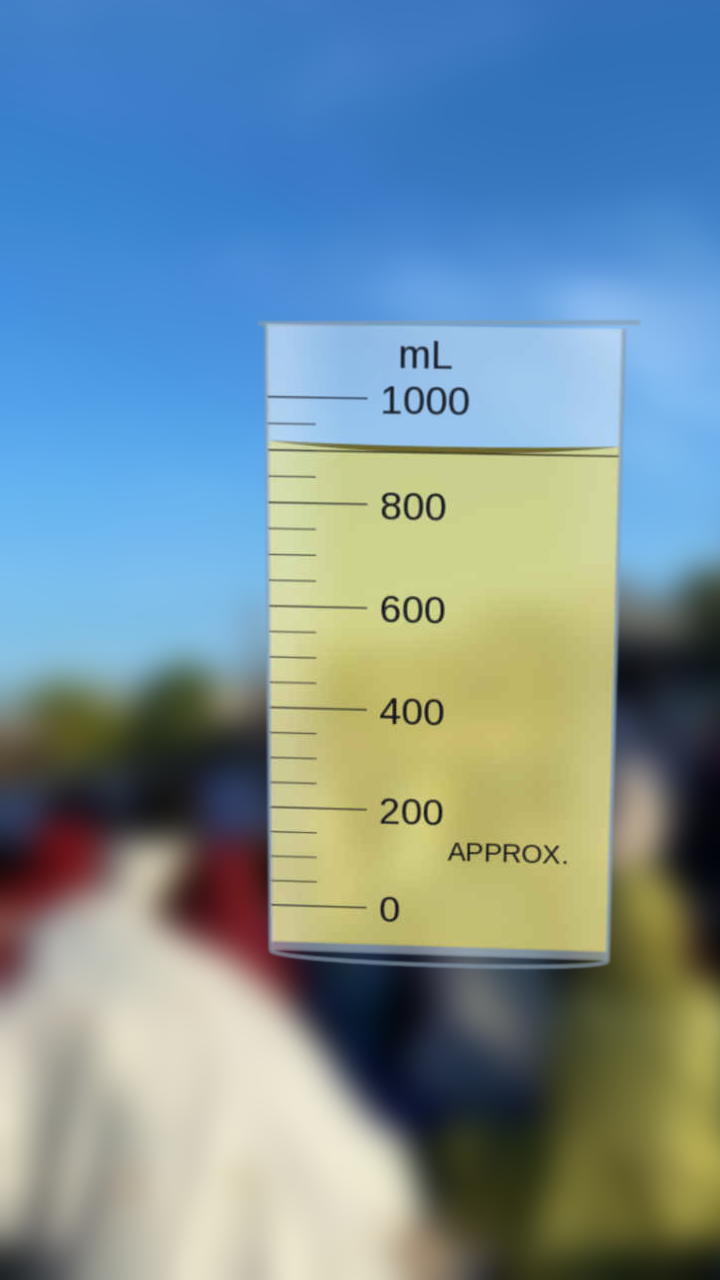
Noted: mL 900
